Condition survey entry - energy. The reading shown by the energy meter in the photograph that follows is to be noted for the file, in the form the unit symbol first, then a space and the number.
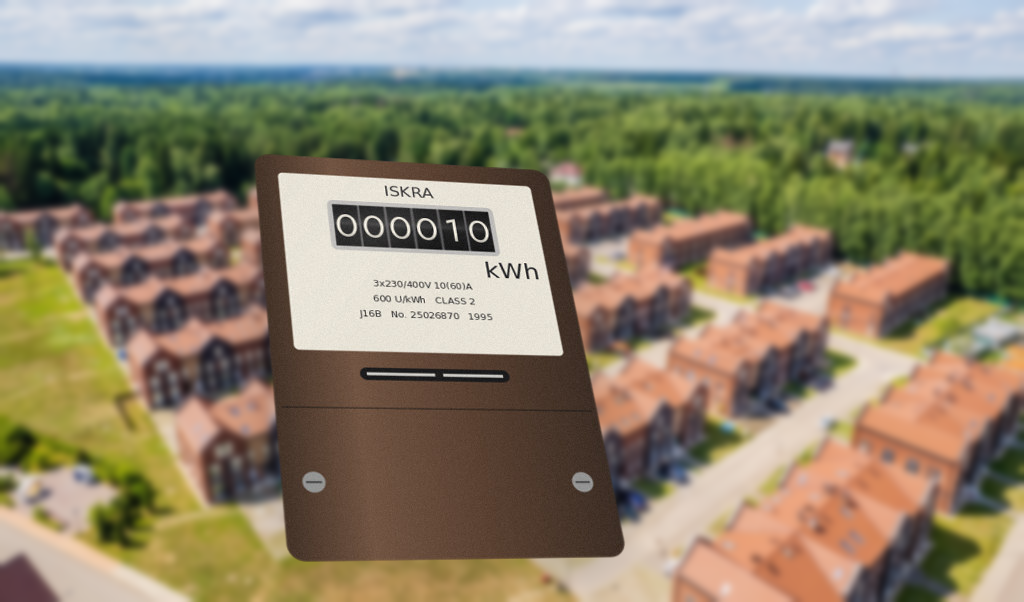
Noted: kWh 10
